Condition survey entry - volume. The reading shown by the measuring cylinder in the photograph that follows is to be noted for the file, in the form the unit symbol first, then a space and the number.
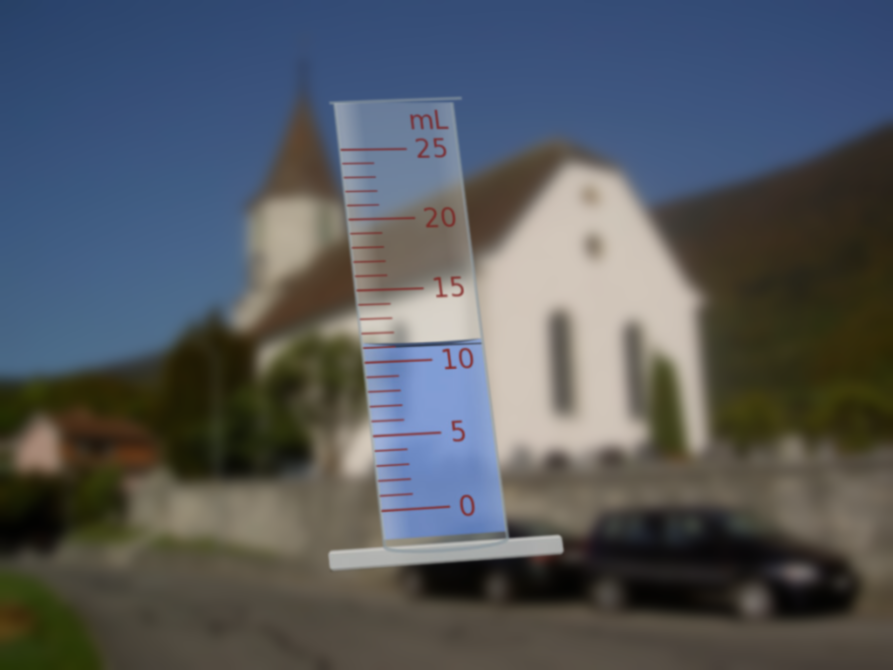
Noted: mL 11
